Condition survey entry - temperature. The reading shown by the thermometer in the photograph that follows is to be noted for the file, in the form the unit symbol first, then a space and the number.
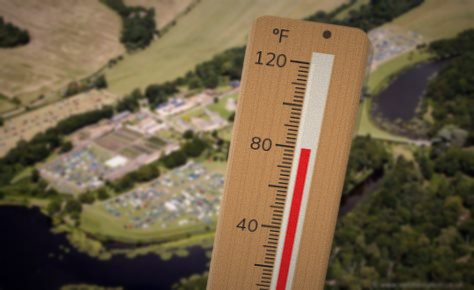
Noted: °F 80
